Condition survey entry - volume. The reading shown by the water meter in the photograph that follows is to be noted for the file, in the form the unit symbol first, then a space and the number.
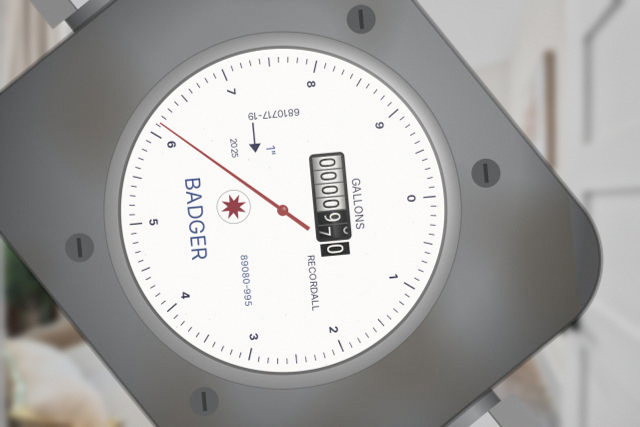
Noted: gal 966.1
